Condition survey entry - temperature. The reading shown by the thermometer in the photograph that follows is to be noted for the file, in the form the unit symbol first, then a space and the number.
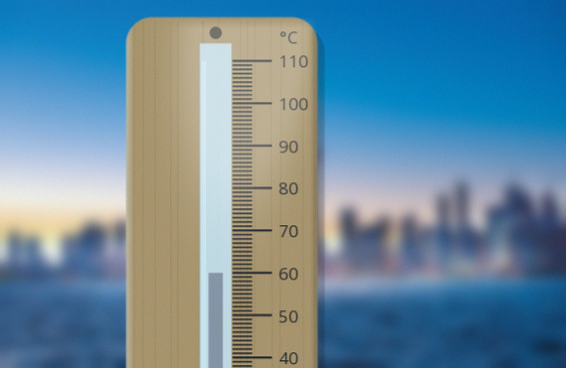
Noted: °C 60
